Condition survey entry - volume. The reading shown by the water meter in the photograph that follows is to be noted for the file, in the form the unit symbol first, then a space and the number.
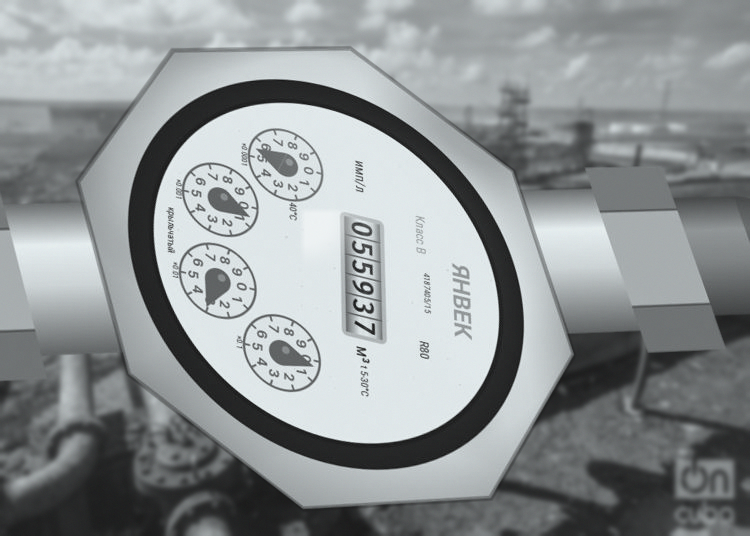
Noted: m³ 55937.0305
